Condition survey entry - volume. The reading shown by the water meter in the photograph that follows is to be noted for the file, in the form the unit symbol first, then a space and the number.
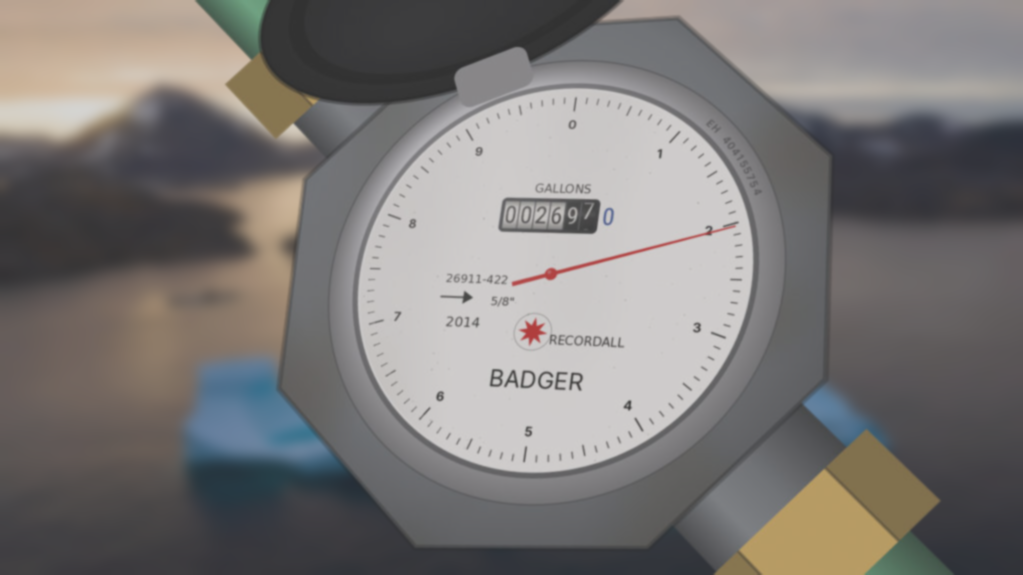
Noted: gal 26972.0
